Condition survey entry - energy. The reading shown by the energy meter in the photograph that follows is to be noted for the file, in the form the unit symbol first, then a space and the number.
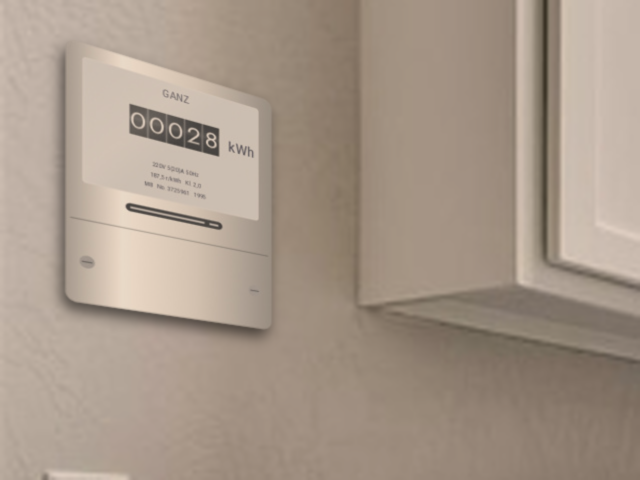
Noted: kWh 28
